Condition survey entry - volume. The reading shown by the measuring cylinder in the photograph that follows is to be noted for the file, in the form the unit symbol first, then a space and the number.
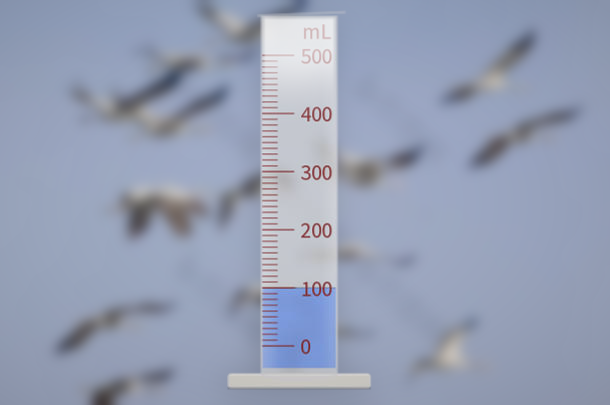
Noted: mL 100
